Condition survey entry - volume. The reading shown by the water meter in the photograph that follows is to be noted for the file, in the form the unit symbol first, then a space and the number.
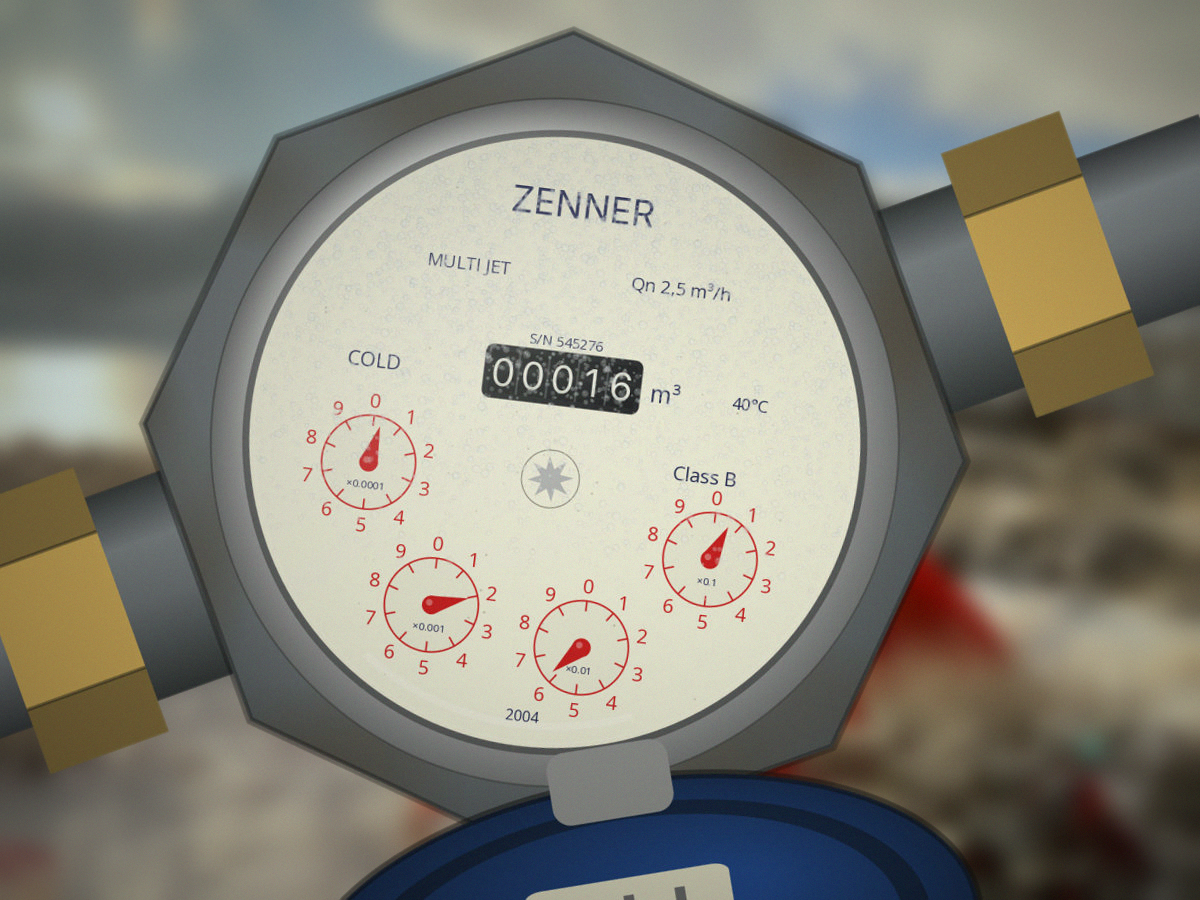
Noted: m³ 16.0620
